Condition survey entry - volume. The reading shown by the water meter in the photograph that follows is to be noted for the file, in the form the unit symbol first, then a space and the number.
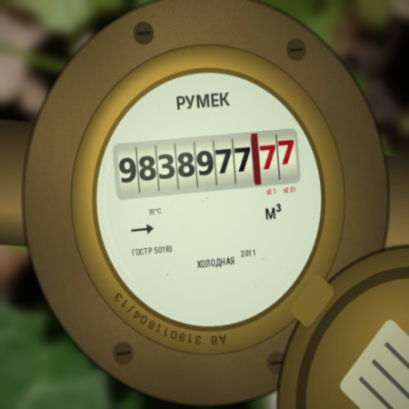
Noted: m³ 9838977.77
